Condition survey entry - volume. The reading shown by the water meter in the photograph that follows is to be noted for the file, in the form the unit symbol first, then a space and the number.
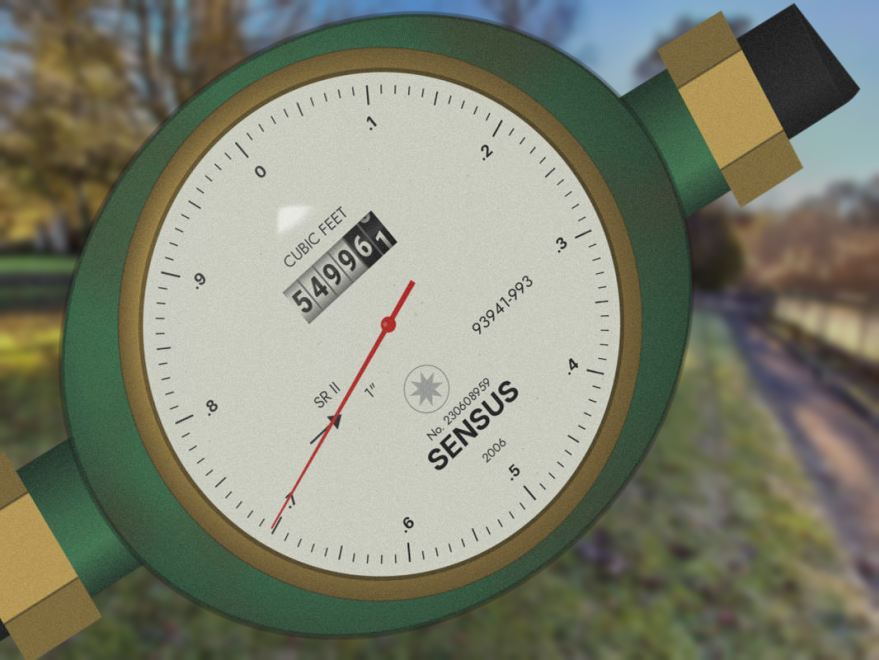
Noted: ft³ 549960.70
